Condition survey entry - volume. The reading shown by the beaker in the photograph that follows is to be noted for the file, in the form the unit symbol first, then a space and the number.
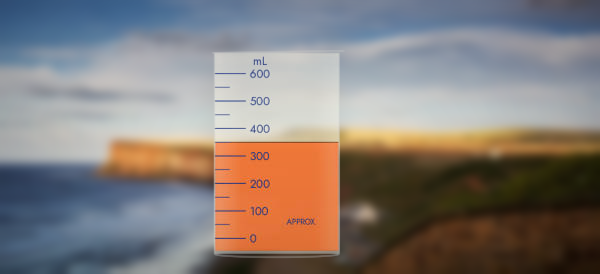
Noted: mL 350
